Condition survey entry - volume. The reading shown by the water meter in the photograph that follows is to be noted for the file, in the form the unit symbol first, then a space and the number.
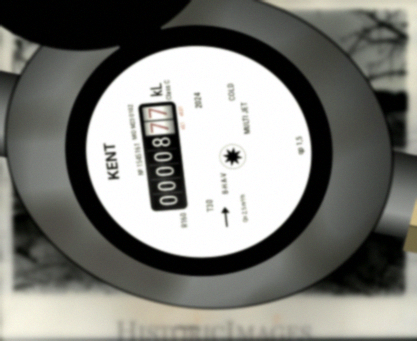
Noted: kL 8.77
